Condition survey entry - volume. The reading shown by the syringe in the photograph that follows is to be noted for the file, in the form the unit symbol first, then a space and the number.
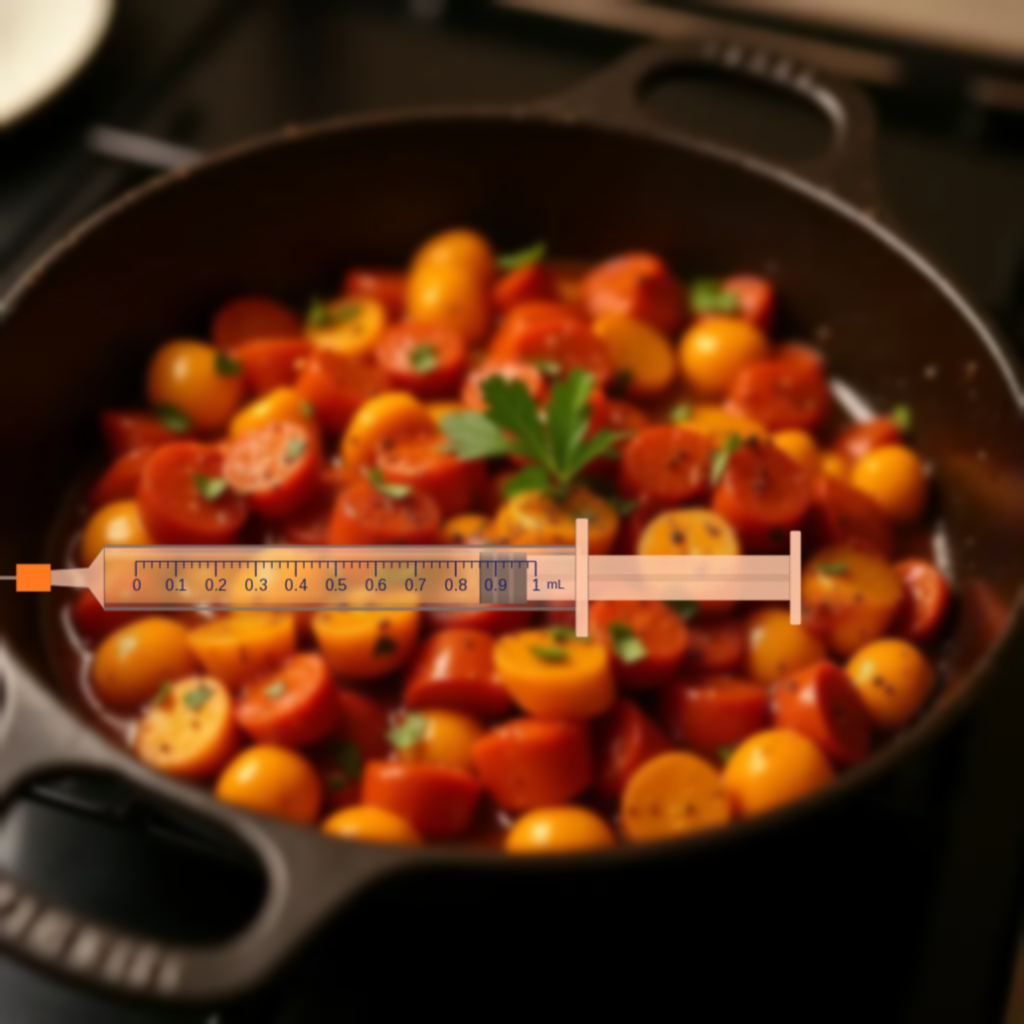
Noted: mL 0.86
